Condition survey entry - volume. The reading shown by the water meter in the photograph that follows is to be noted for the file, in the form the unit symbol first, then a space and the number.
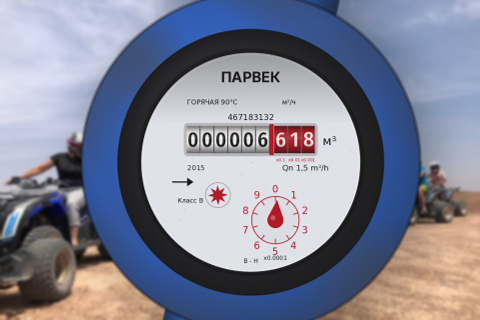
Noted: m³ 6.6180
